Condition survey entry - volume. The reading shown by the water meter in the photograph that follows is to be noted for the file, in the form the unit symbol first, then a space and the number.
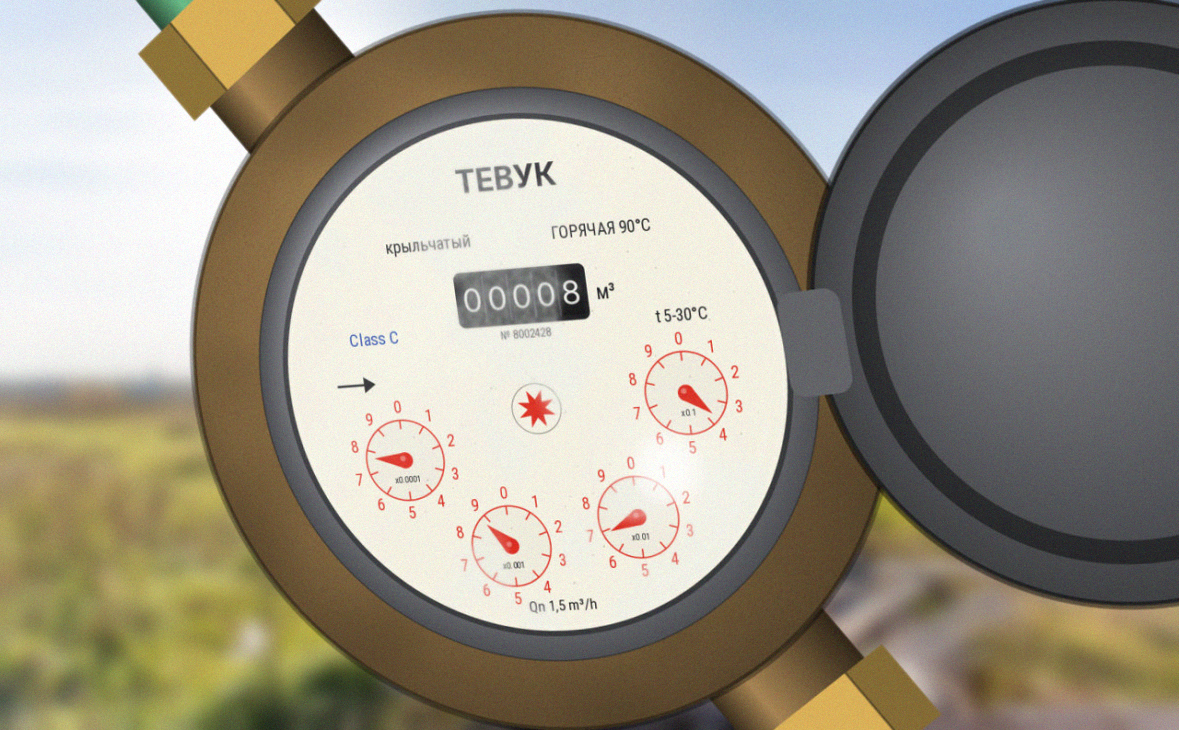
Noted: m³ 8.3687
